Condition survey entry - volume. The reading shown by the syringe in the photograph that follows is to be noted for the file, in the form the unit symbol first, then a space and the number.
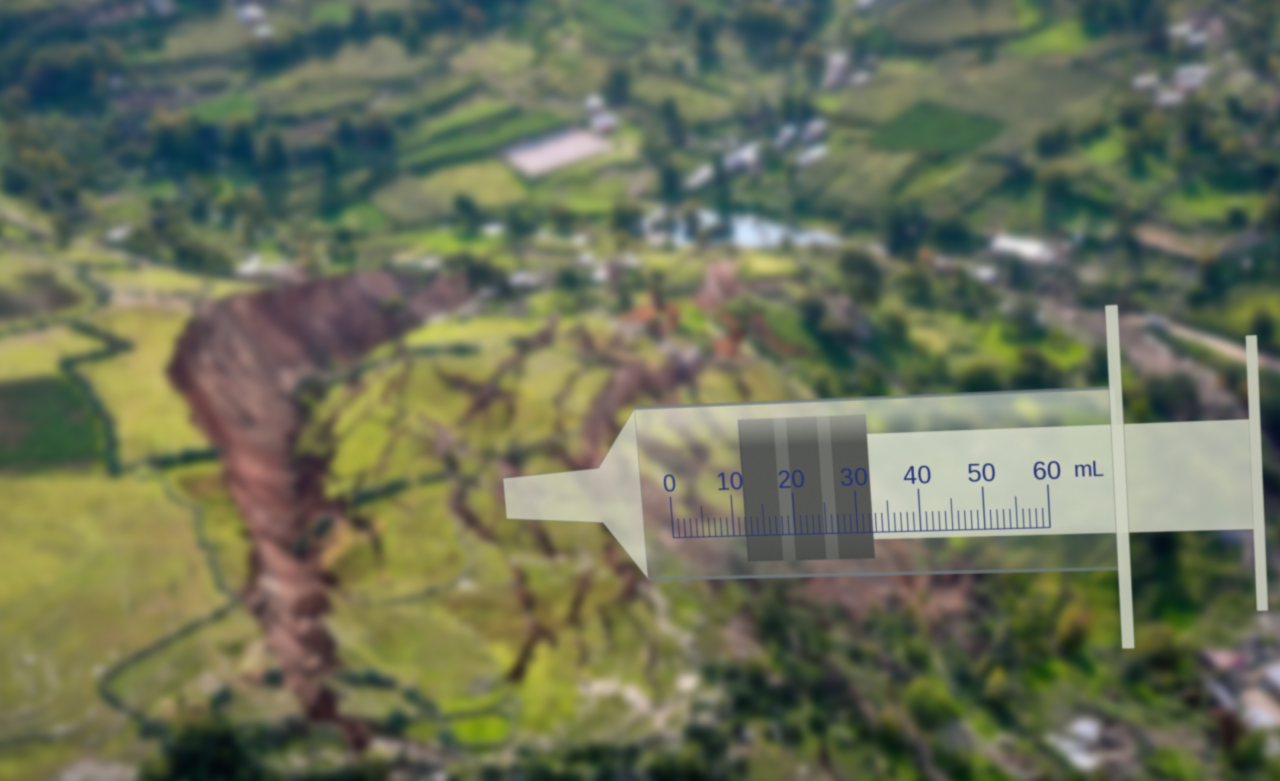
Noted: mL 12
